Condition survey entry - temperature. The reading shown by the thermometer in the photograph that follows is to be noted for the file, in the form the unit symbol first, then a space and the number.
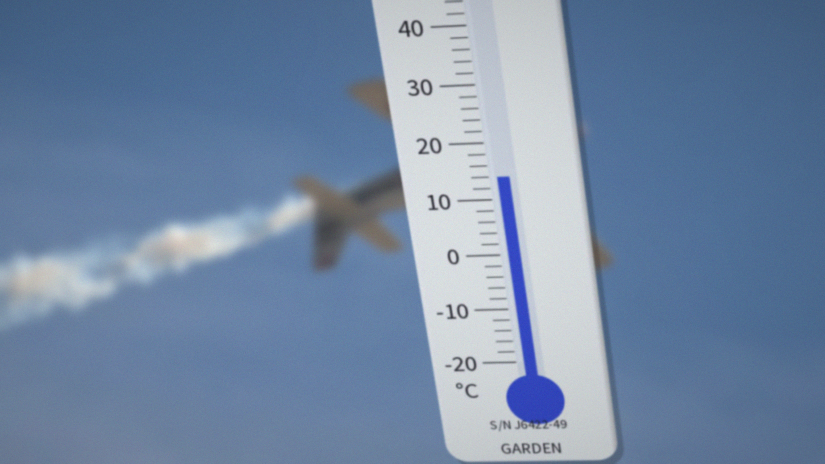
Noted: °C 14
